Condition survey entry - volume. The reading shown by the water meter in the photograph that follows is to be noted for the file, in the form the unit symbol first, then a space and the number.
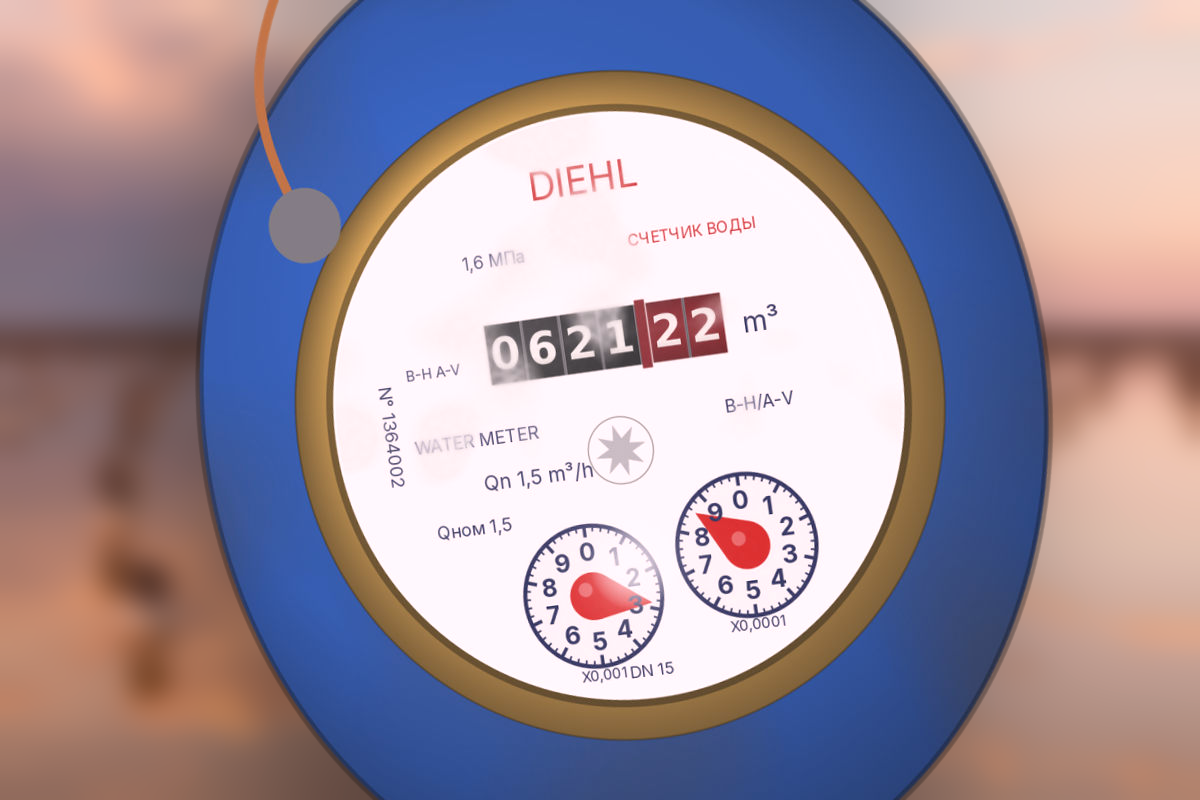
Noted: m³ 621.2228
